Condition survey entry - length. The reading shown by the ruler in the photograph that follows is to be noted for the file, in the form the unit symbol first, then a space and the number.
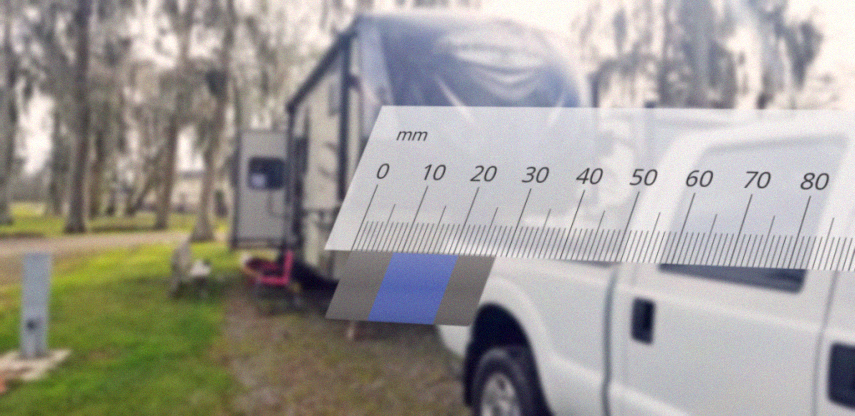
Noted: mm 28
